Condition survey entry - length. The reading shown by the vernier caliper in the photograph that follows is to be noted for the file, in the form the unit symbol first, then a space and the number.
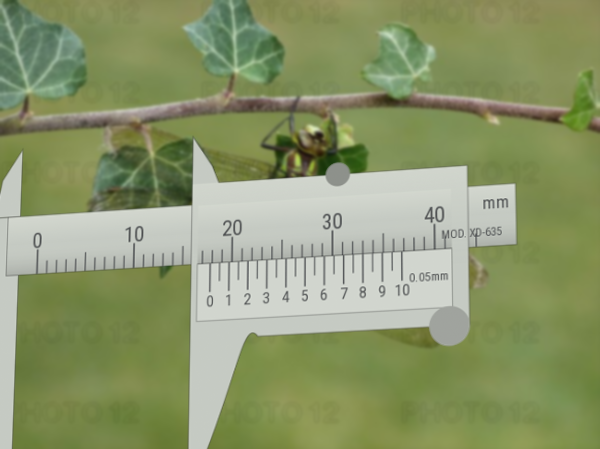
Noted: mm 17.8
